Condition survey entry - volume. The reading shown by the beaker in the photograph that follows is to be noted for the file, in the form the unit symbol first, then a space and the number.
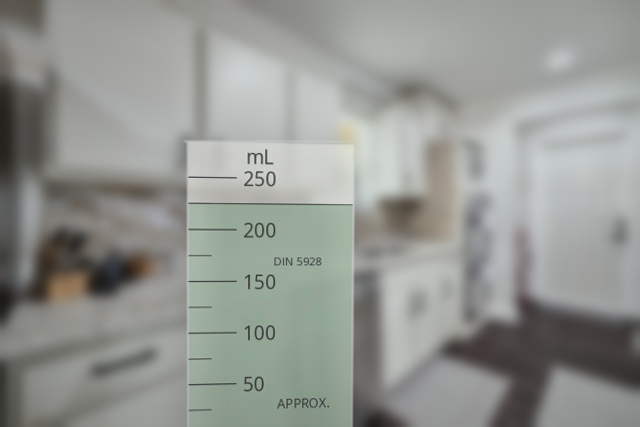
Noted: mL 225
